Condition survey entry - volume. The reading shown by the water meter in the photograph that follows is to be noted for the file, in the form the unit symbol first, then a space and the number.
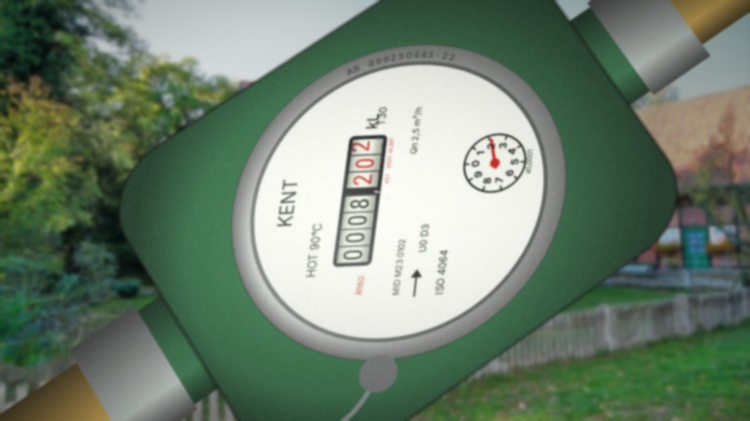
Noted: kL 8.2022
